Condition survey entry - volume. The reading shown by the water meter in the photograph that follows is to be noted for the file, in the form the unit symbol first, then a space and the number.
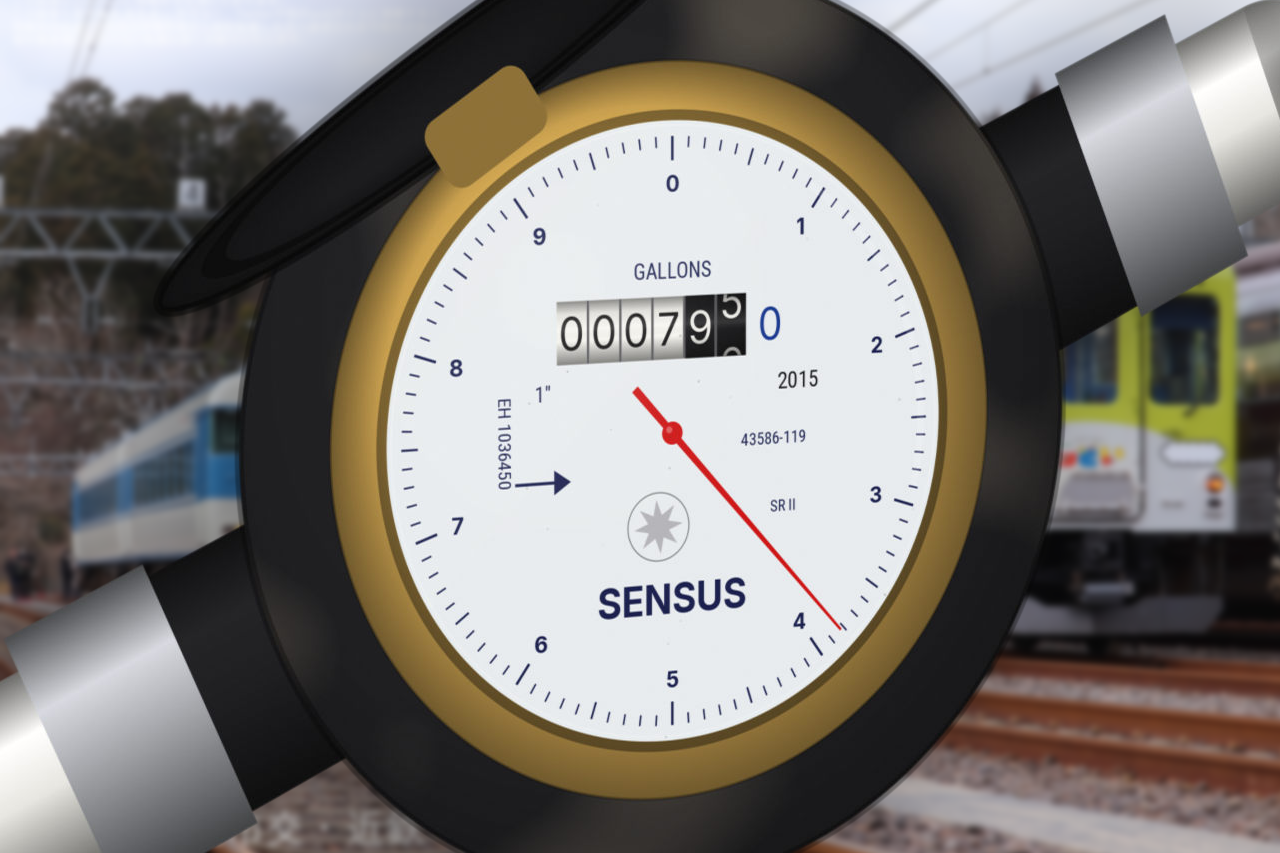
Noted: gal 7953.8
